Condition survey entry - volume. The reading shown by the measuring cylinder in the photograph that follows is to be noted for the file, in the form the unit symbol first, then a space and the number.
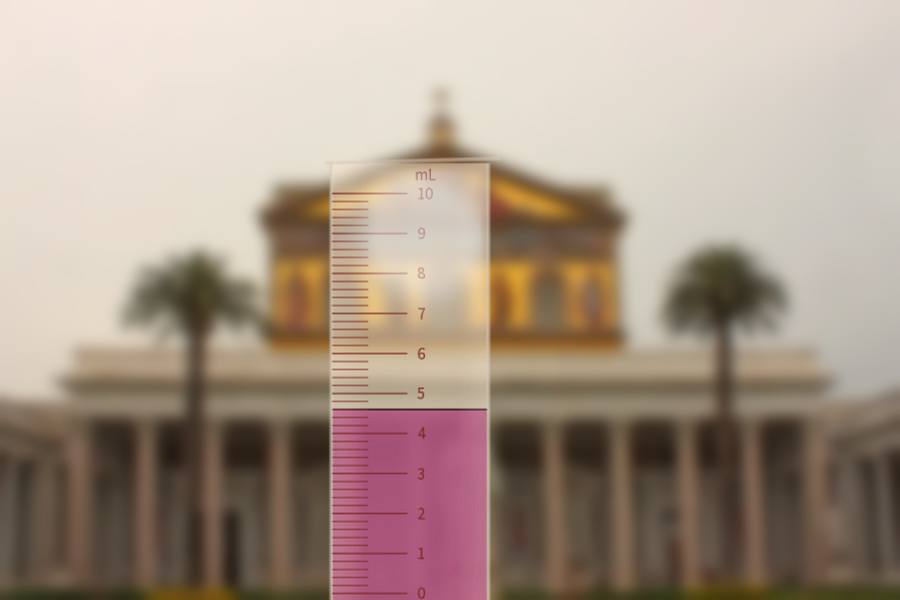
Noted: mL 4.6
